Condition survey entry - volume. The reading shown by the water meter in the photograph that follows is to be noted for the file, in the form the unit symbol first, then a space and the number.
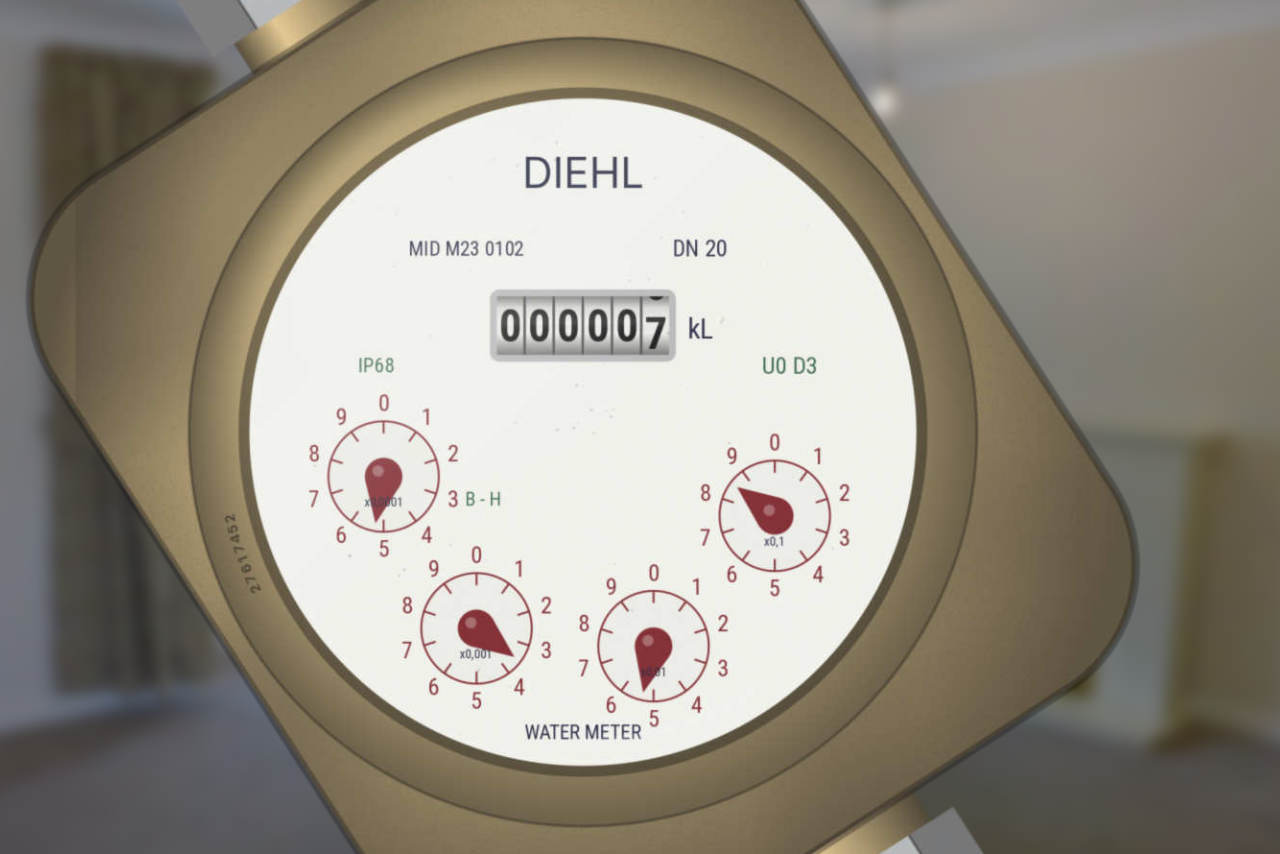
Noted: kL 6.8535
